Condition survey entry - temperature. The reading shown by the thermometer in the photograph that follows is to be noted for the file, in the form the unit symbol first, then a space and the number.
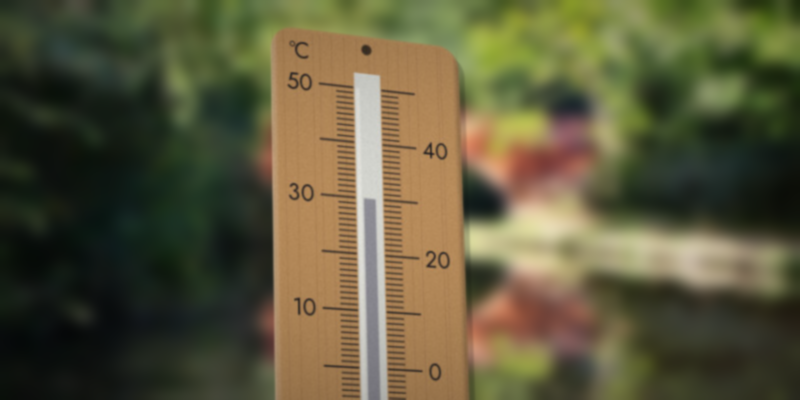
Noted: °C 30
